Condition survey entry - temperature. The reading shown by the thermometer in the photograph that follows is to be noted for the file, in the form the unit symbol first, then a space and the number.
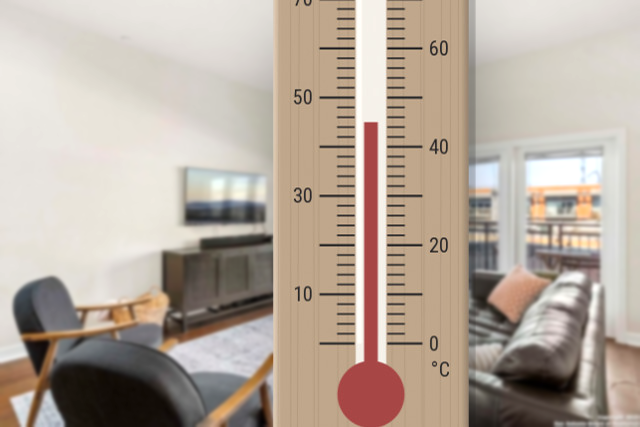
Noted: °C 45
